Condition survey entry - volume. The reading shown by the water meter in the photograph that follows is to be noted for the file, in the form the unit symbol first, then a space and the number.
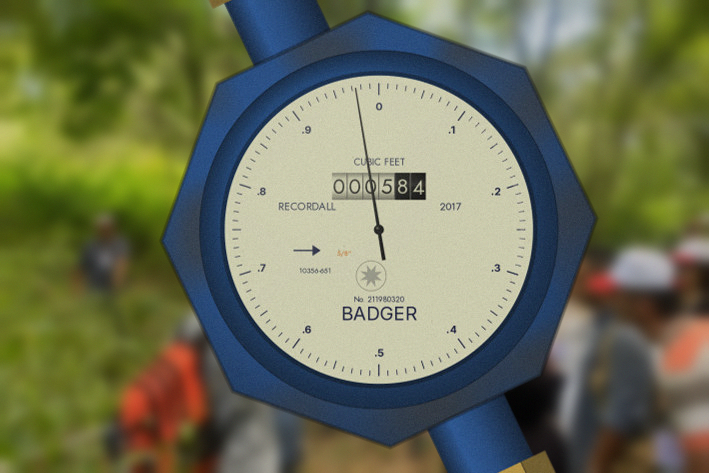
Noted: ft³ 583.97
